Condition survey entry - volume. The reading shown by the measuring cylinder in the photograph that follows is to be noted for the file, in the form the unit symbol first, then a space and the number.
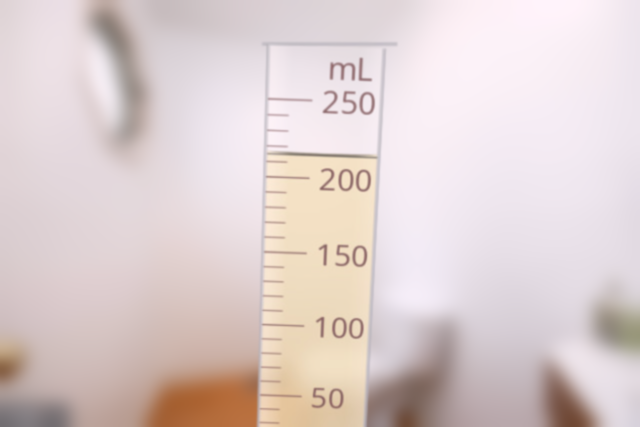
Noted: mL 215
